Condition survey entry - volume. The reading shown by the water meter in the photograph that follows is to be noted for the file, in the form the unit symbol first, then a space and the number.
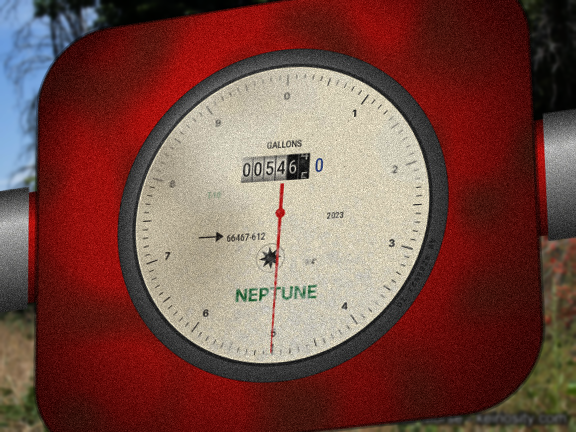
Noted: gal 54645.0
